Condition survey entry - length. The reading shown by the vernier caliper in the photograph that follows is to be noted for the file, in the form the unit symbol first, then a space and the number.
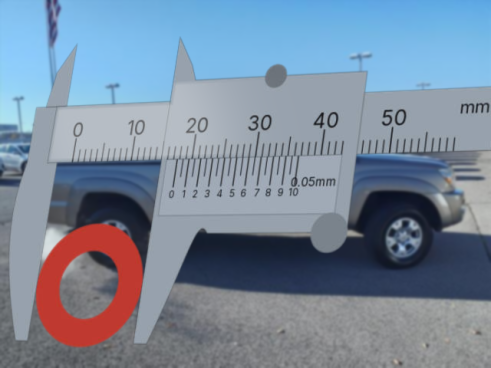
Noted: mm 17.6
